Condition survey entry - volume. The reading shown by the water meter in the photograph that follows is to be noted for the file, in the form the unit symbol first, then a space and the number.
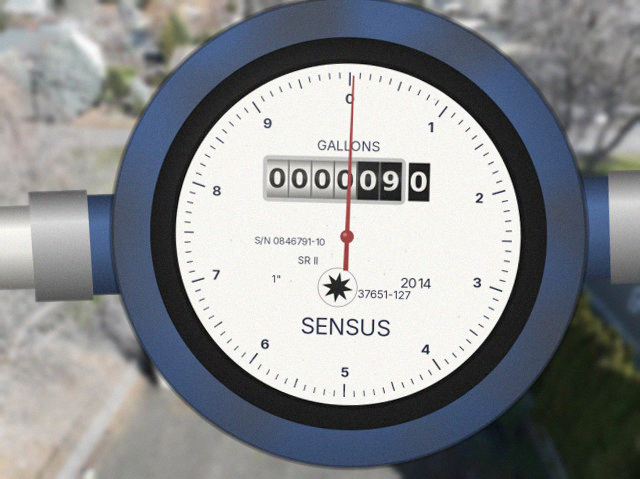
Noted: gal 90.0
